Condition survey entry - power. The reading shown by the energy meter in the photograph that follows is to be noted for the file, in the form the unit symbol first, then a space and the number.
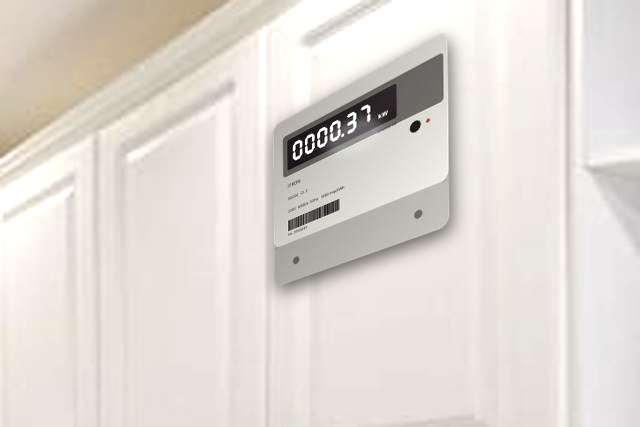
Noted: kW 0.37
